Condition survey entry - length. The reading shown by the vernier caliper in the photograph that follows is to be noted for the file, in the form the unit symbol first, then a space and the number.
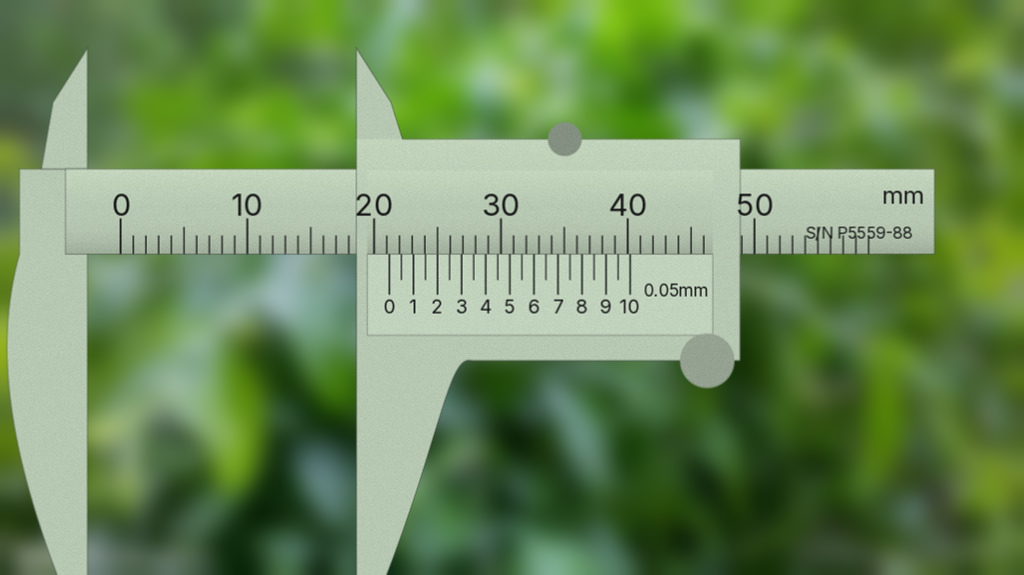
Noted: mm 21.2
